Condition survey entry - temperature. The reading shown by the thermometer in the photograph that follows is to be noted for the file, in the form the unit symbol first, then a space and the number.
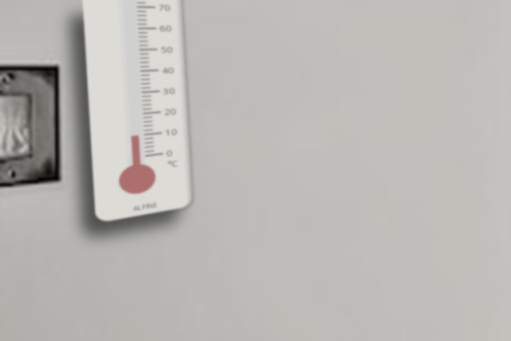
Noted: °C 10
